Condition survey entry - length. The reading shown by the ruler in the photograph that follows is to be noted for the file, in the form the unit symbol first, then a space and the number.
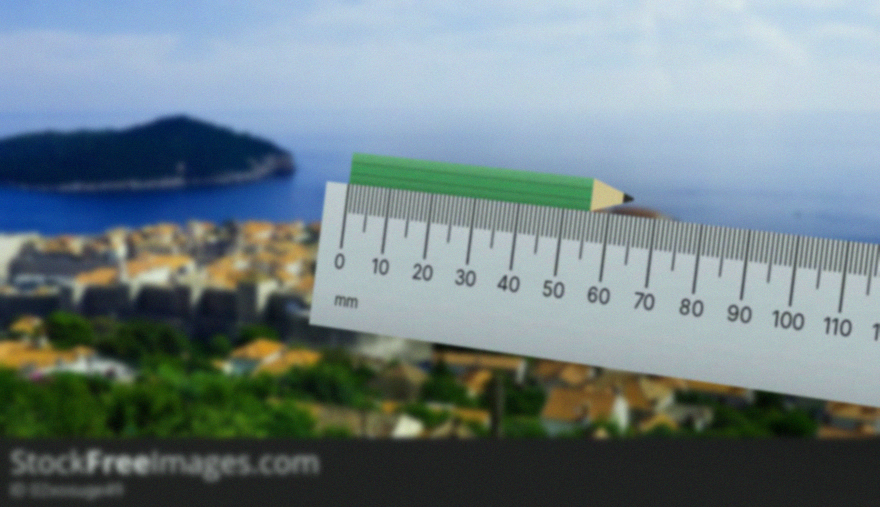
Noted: mm 65
